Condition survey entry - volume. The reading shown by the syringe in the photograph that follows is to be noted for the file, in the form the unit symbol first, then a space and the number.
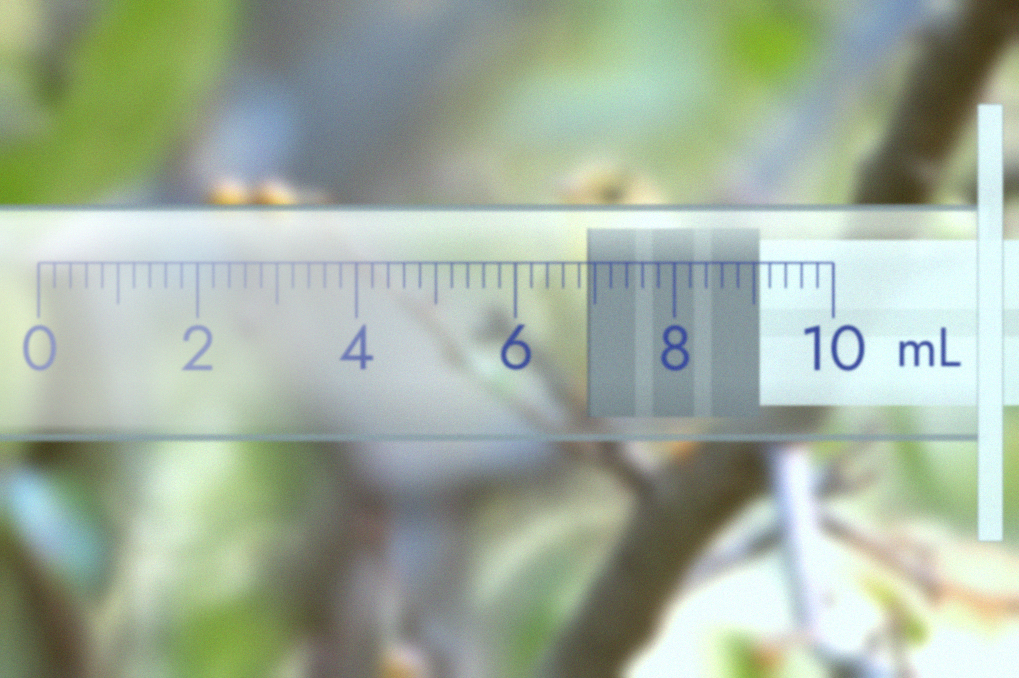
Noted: mL 6.9
